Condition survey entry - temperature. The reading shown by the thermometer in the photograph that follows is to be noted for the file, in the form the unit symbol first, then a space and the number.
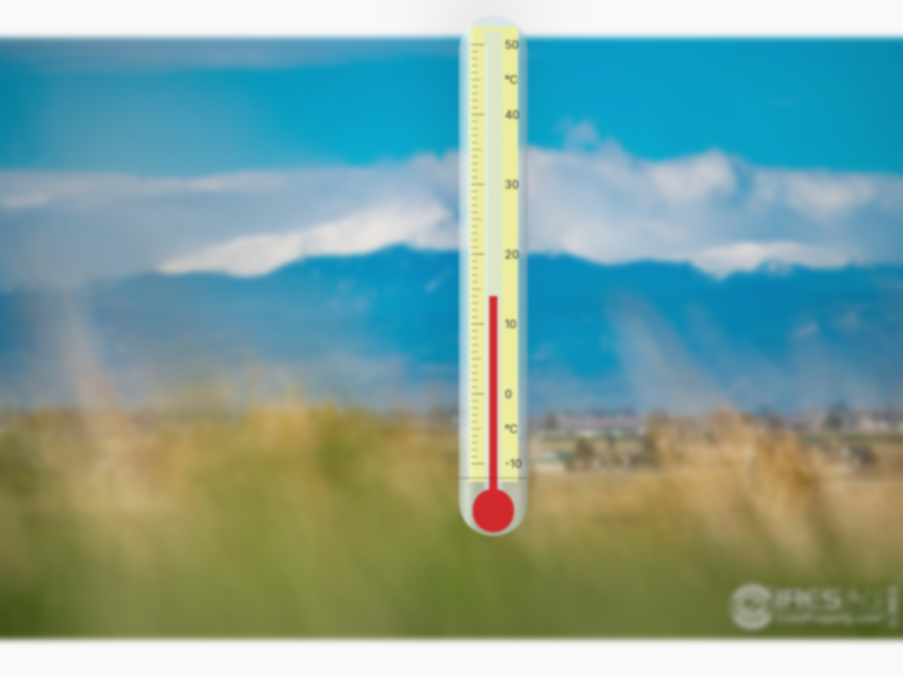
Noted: °C 14
